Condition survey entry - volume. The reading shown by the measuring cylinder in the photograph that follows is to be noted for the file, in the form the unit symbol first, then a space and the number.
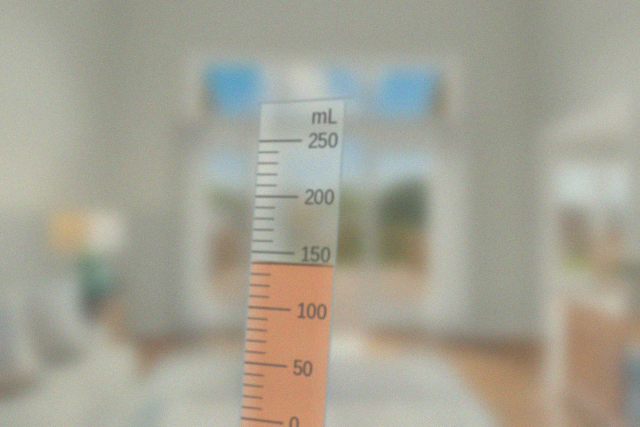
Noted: mL 140
